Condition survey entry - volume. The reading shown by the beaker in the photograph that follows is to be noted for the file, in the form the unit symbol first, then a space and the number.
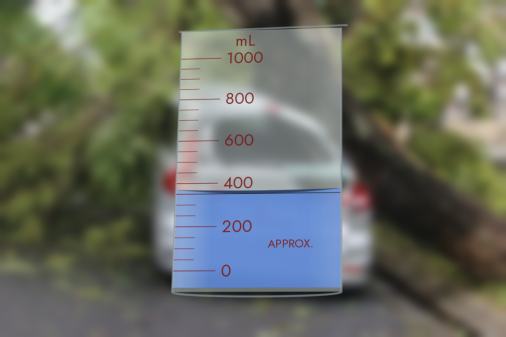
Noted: mL 350
